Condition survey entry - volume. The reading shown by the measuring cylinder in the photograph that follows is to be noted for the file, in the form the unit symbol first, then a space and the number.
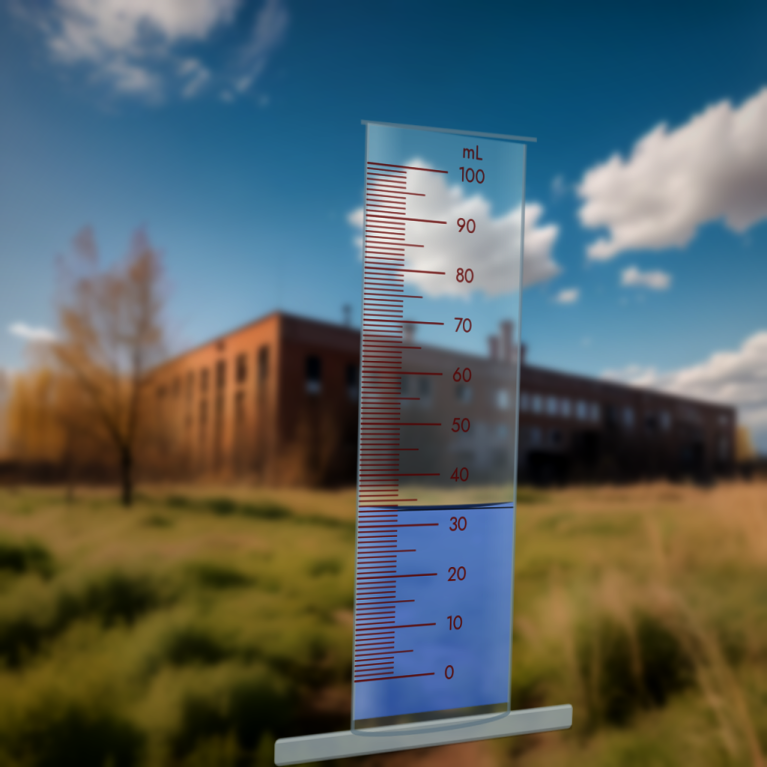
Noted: mL 33
